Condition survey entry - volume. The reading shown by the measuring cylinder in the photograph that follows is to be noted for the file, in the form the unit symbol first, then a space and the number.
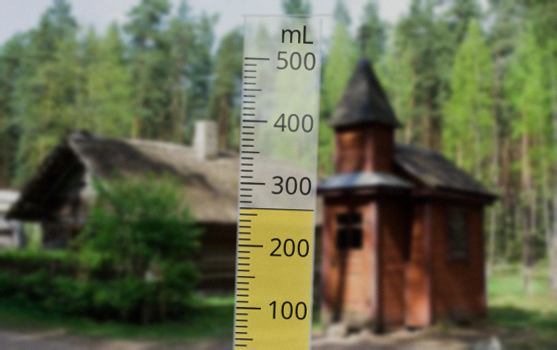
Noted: mL 260
